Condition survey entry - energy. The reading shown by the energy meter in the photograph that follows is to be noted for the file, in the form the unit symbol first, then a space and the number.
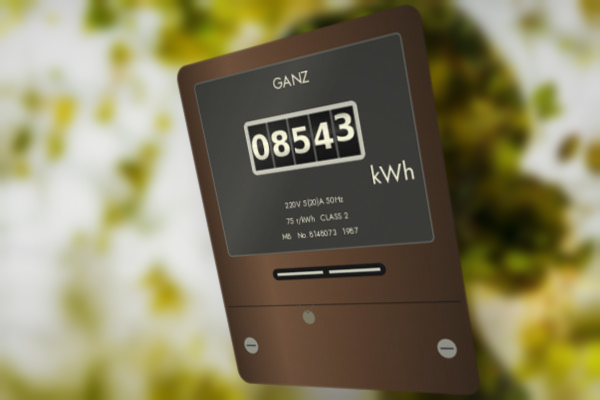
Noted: kWh 8543
